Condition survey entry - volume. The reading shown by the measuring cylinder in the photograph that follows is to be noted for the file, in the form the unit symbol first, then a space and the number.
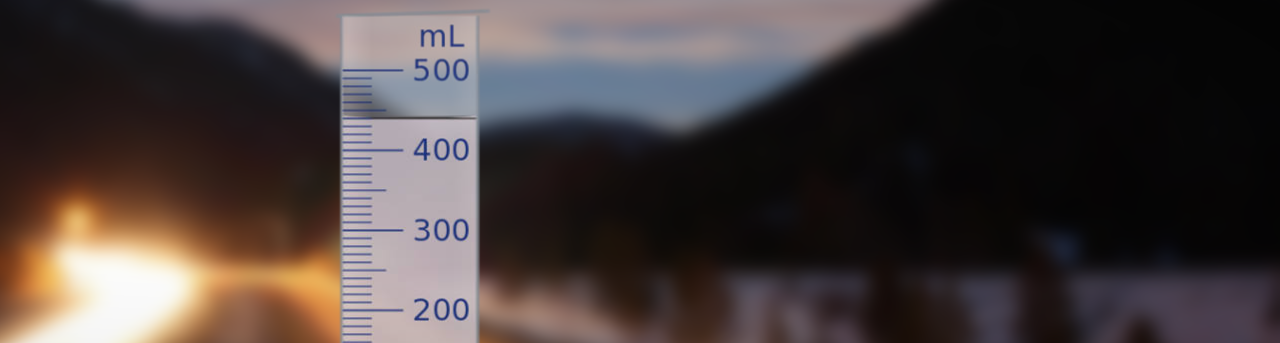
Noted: mL 440
